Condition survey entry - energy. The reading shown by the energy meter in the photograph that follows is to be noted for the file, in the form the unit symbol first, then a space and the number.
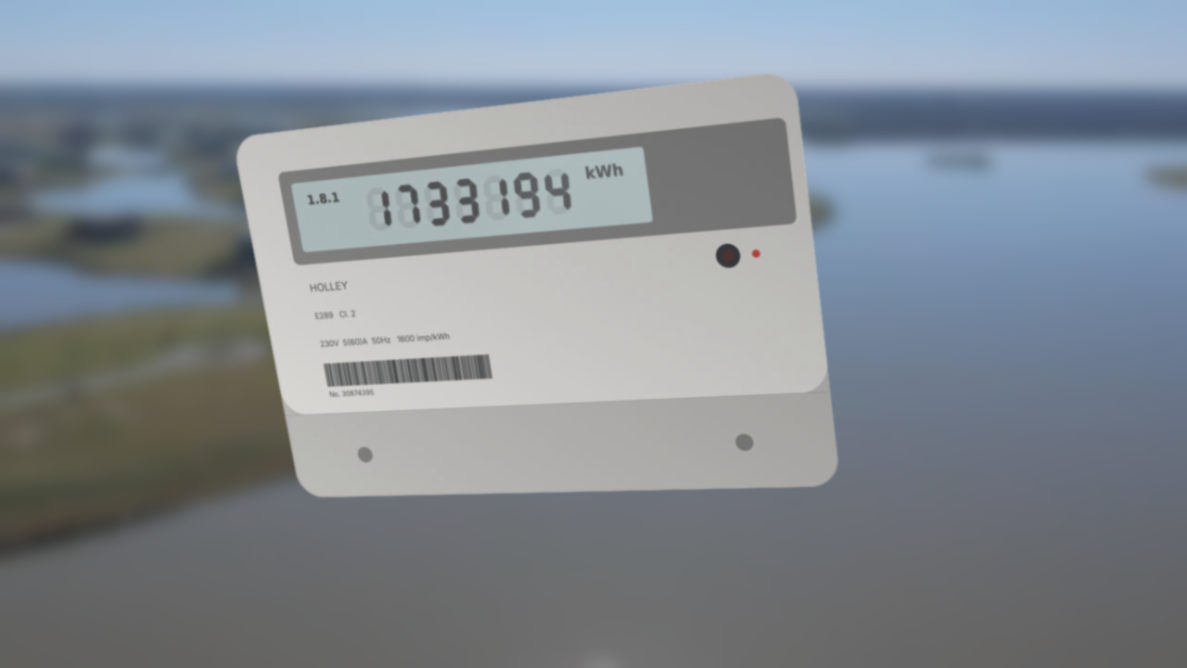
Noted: kWh 1733194
